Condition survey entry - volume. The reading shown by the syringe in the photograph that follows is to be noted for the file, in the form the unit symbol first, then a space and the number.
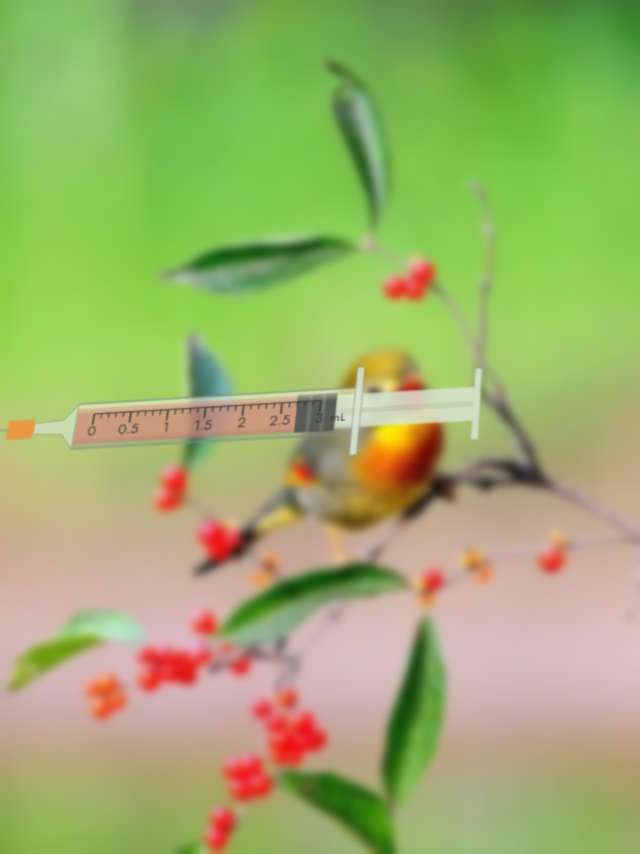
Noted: mL 2.7
